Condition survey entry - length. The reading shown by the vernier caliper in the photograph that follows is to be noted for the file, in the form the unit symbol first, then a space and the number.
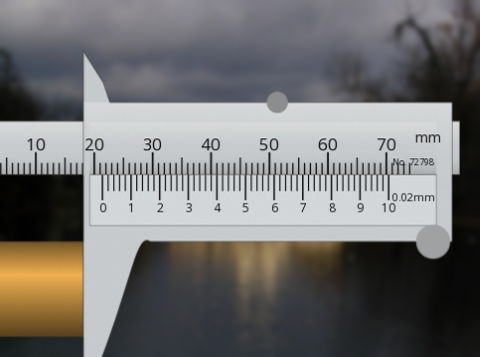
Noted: mm 21.4
